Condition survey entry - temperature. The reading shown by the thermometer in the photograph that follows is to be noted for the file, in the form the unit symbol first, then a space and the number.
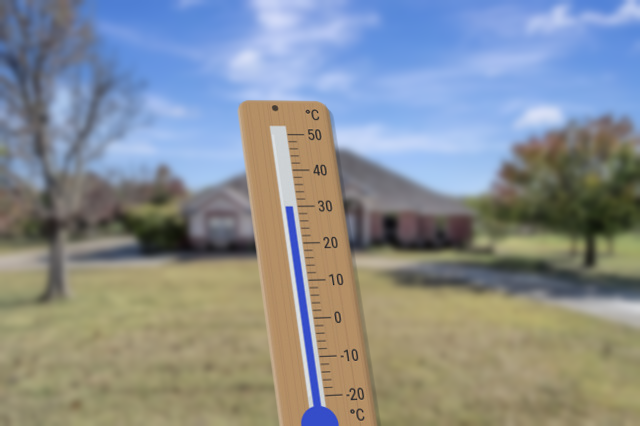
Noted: °C 30
